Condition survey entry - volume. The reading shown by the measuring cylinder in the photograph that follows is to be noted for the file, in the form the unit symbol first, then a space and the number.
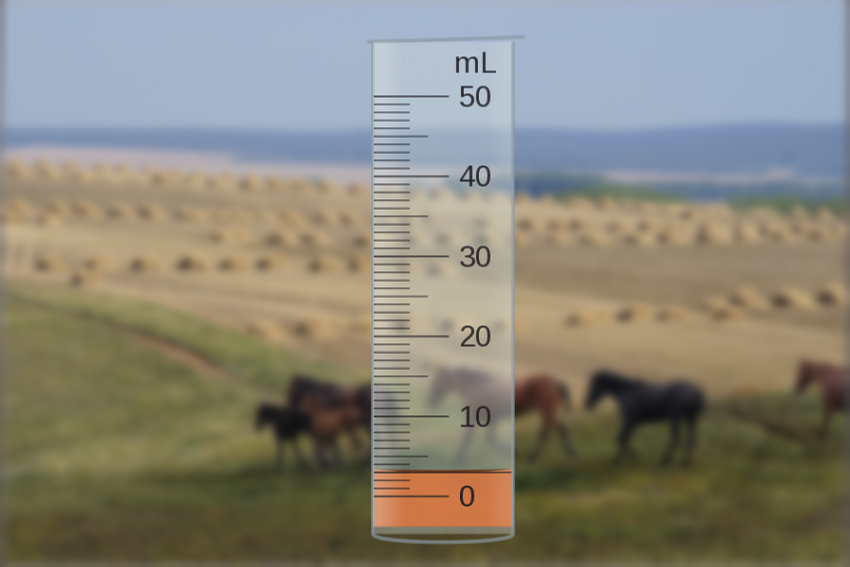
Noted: mL 3
